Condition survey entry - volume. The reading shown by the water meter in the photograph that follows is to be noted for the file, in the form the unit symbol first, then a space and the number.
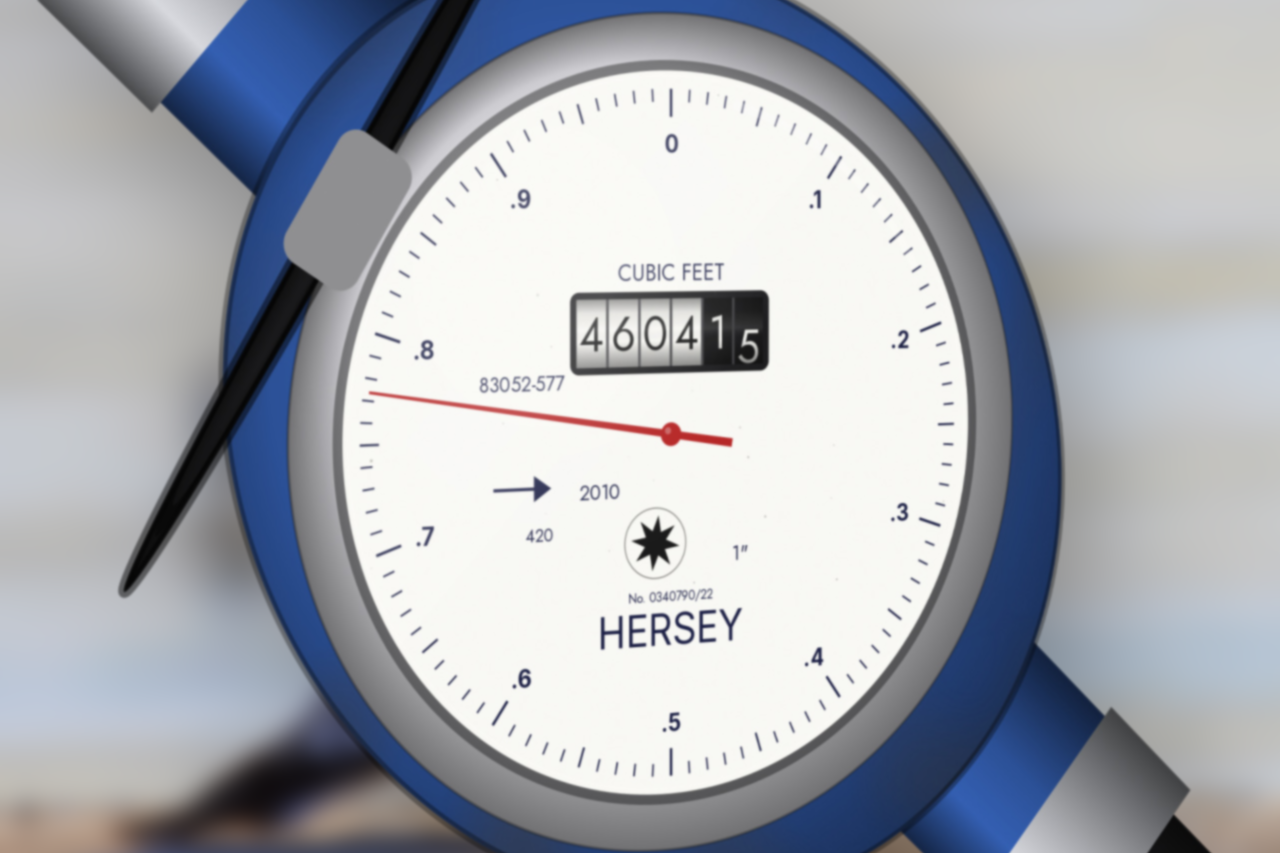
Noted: ft³ 460414.77
